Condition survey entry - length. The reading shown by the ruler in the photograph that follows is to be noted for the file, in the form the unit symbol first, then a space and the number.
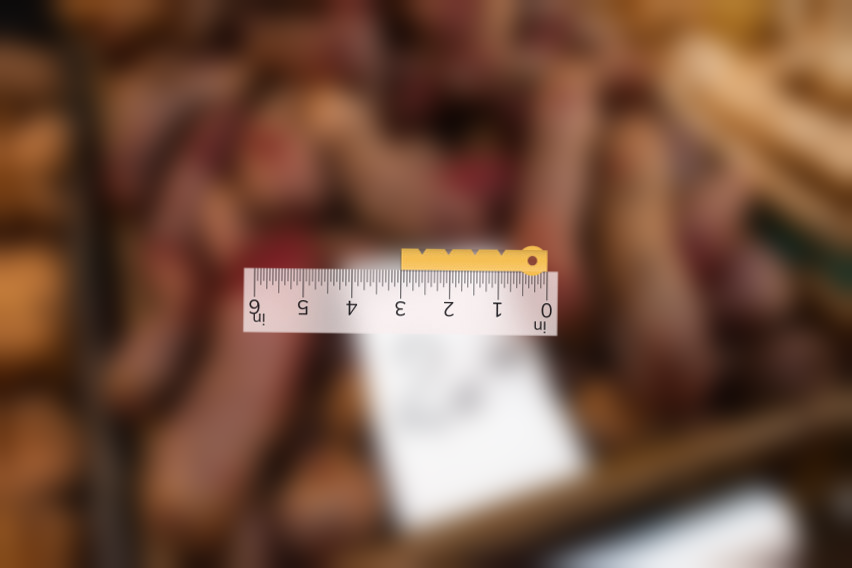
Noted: in 3
